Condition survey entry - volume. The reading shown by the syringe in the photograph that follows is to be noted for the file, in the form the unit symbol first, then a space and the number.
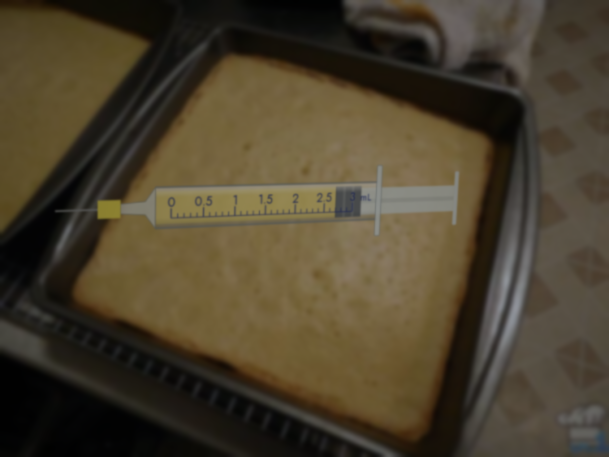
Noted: mL 2.7
